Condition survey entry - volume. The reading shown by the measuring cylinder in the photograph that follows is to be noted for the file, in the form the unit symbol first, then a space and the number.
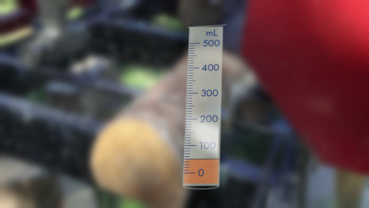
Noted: mL 50
